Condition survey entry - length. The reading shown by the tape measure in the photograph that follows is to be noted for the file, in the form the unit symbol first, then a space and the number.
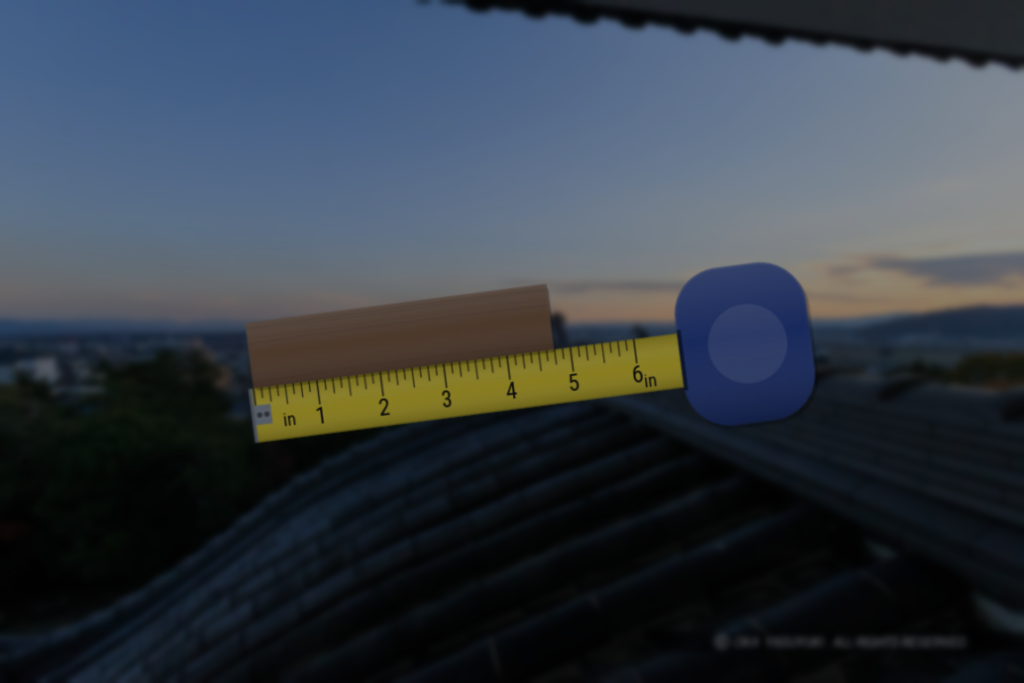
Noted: in 4.75
